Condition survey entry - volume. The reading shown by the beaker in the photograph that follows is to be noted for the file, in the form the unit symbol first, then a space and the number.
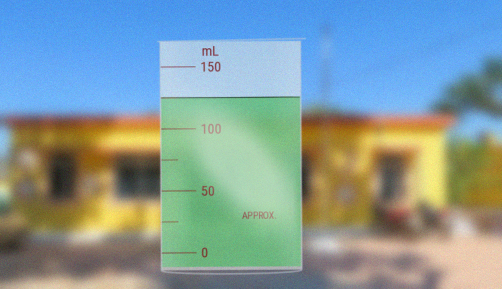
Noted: mL 125
